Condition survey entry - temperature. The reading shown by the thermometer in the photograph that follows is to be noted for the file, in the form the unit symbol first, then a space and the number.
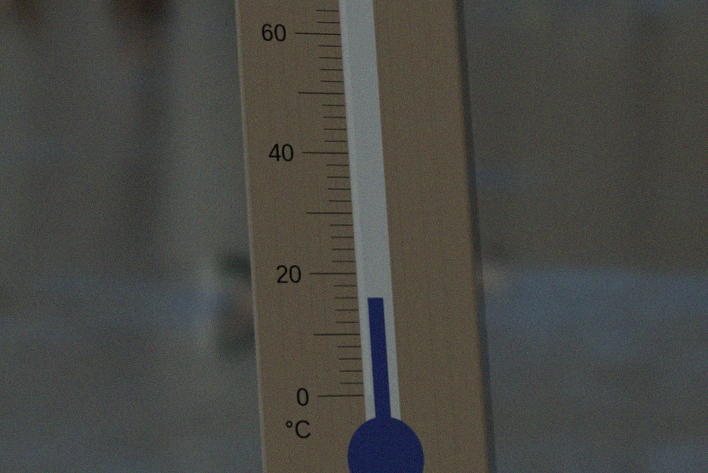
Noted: °C 16
